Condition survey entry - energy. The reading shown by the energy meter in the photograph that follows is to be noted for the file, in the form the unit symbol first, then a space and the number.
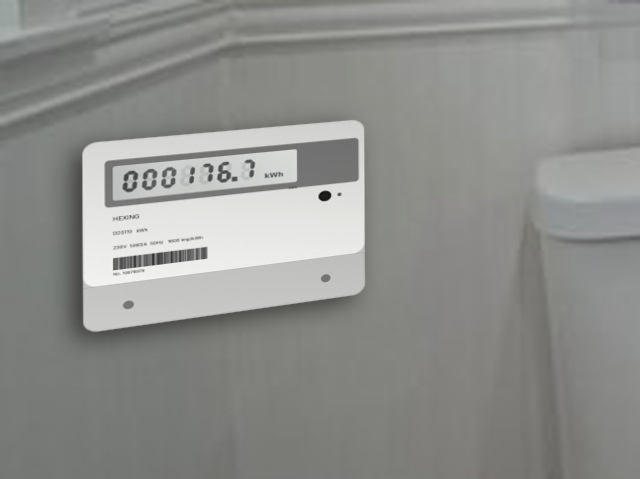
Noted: kWh 176.7
